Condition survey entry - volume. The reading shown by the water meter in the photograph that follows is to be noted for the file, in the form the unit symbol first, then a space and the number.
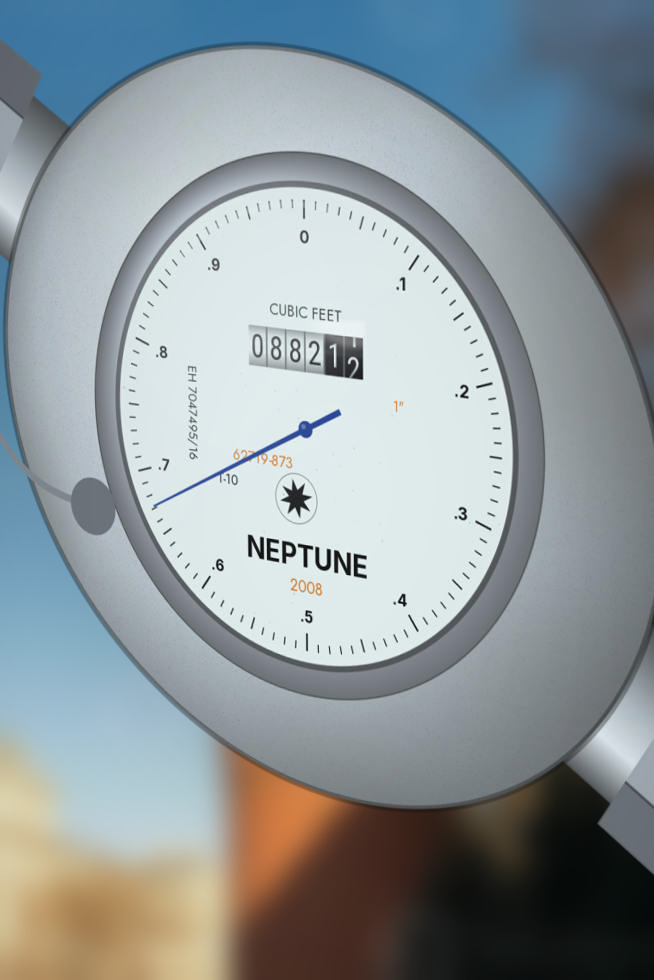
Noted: ft³ 88211.67
